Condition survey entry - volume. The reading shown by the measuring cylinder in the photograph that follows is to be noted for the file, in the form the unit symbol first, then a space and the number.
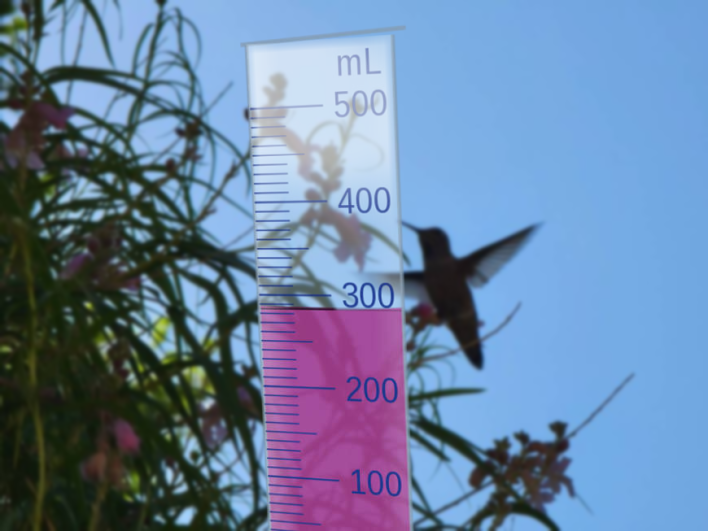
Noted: mL 285
